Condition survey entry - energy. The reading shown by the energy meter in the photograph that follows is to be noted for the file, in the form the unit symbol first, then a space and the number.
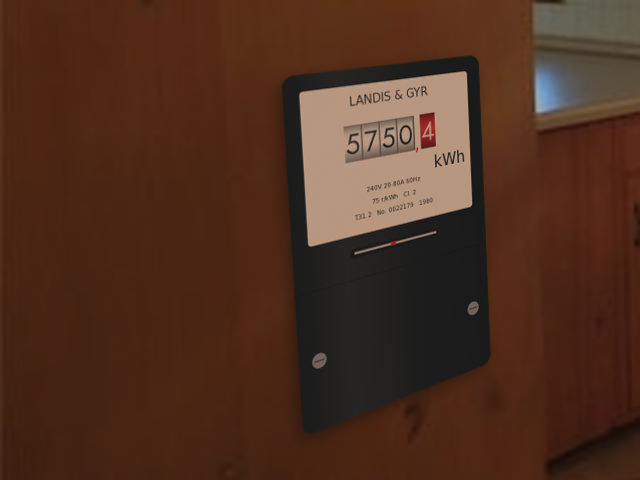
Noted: kWh 5750.4
